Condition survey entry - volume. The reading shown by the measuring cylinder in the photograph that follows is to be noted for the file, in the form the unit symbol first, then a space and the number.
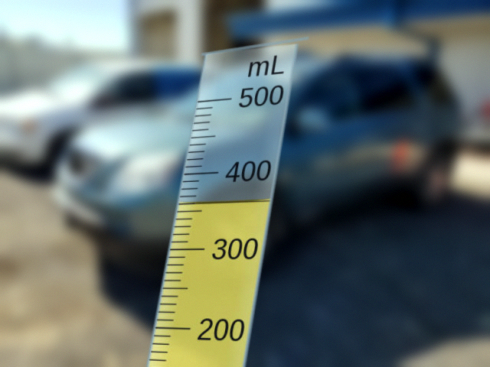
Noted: mL 360
